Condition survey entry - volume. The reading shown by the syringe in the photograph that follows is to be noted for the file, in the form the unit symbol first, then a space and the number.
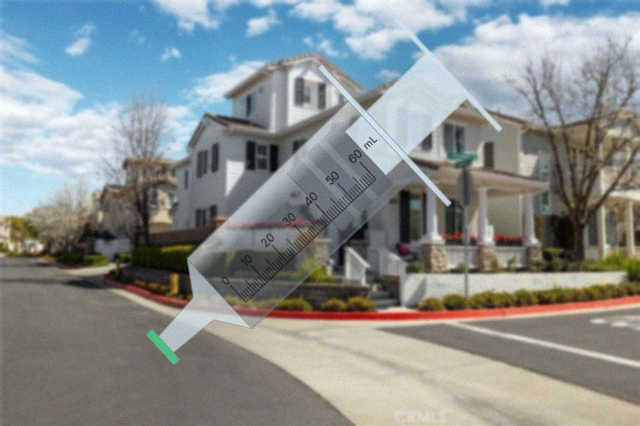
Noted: mL 40
